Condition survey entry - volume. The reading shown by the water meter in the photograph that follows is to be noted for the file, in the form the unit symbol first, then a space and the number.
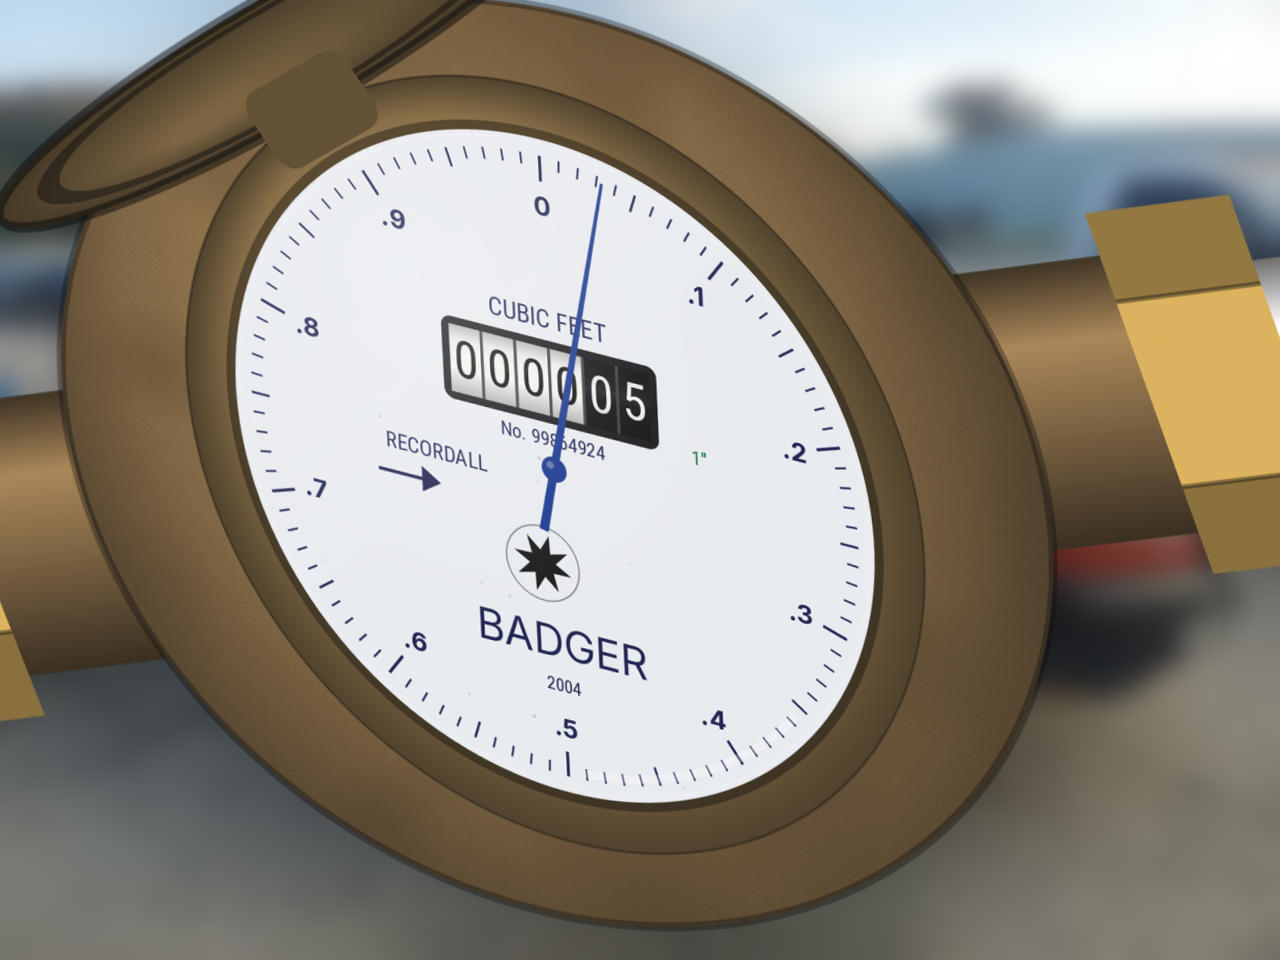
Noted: ft³ 5.03
